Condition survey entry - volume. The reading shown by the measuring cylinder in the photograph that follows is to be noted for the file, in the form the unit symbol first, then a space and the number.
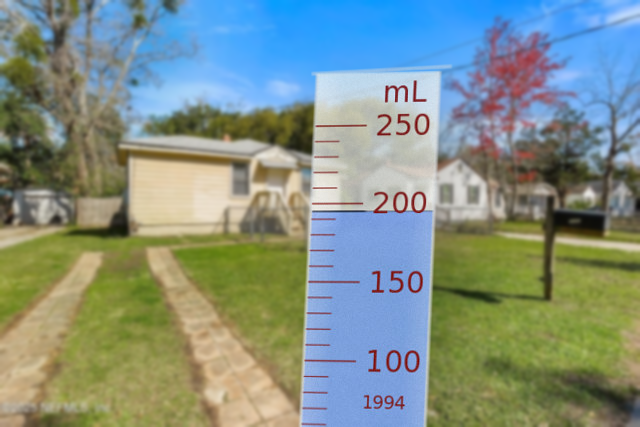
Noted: mL 195
